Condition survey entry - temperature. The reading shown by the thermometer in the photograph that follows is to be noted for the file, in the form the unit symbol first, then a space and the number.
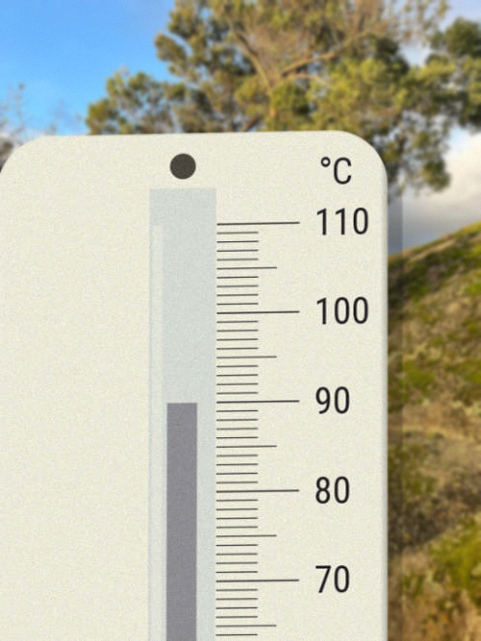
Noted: °C 90
